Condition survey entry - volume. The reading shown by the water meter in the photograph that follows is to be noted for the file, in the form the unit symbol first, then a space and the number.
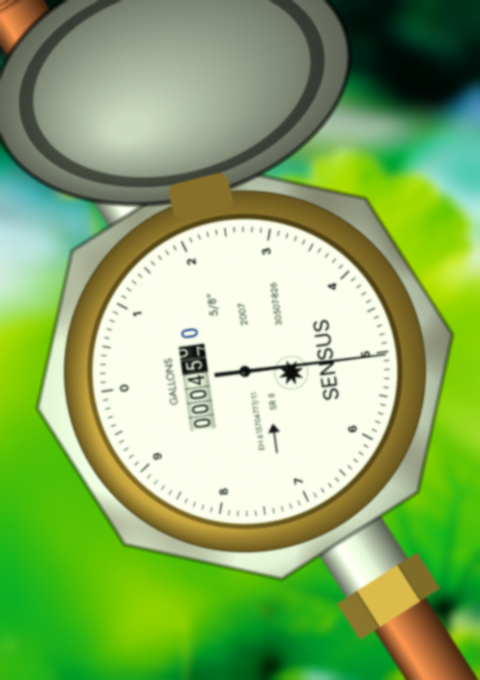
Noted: gal 4565.0
